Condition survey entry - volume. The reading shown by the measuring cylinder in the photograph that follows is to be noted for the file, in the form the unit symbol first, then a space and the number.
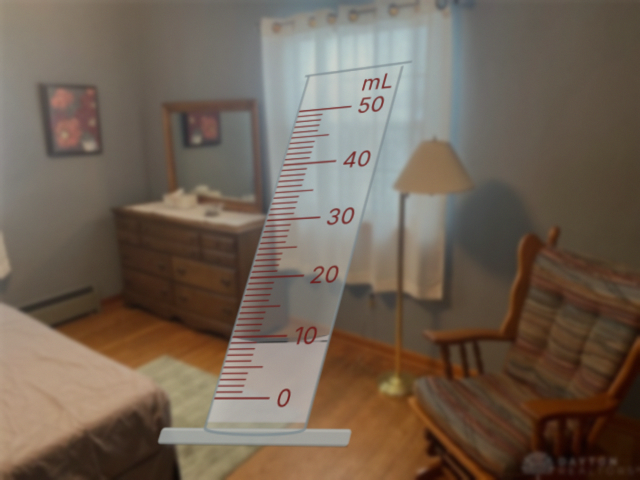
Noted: mL 9
